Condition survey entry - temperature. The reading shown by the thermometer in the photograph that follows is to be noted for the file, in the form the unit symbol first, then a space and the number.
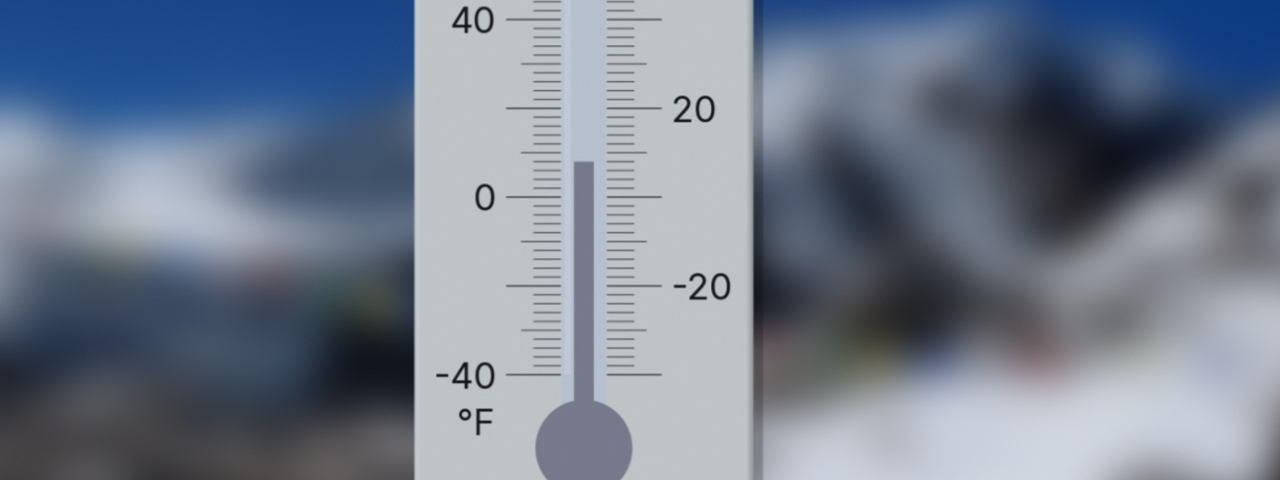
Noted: °F 8
